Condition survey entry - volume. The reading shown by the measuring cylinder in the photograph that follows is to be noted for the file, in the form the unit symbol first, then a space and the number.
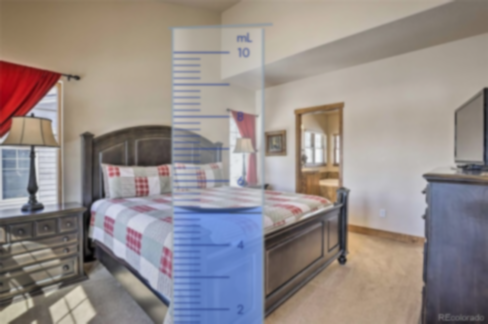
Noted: mL 5
